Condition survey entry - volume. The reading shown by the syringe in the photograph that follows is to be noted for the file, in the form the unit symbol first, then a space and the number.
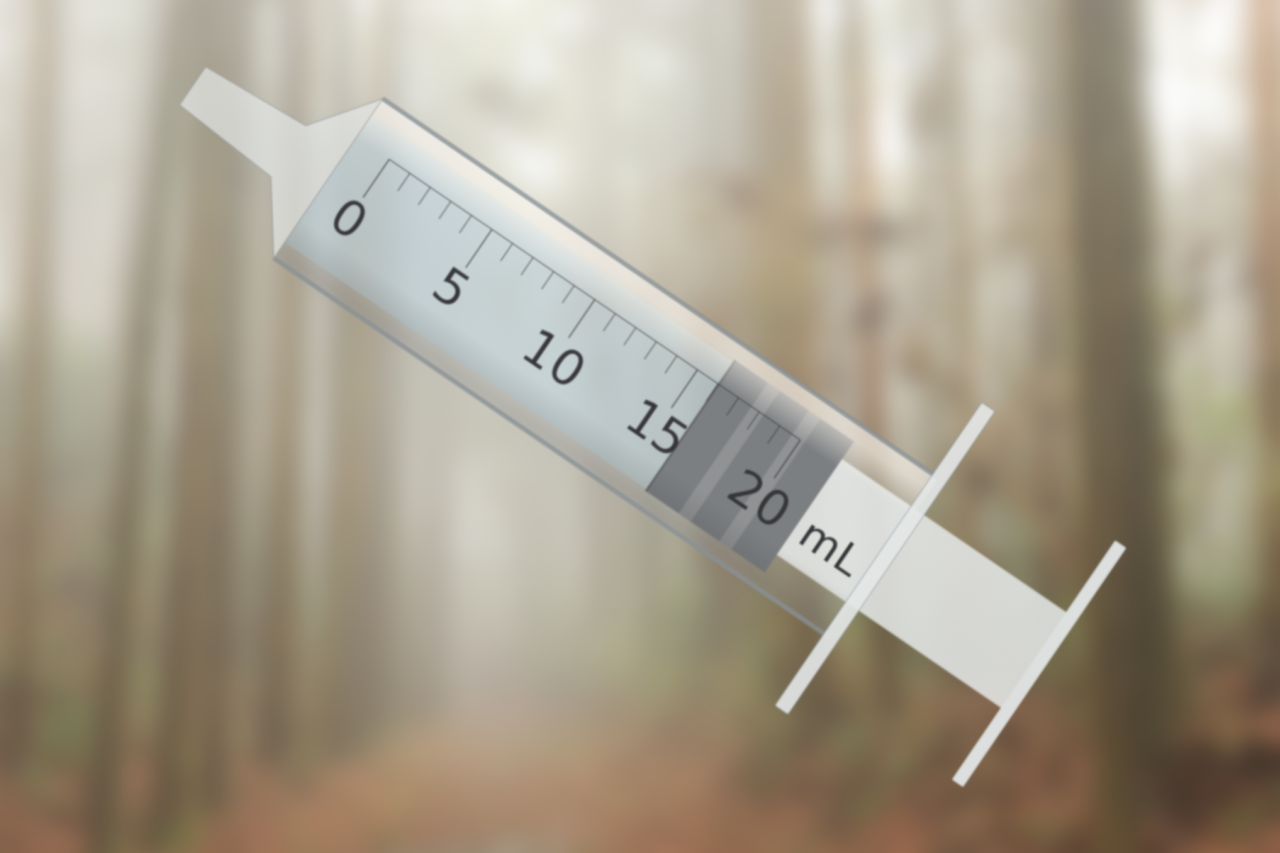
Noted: mL 16
